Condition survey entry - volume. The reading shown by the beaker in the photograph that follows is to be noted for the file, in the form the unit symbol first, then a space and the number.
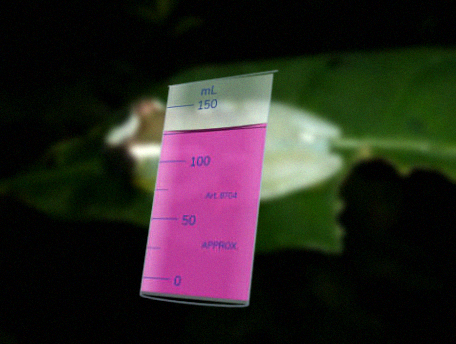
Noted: mL 125
